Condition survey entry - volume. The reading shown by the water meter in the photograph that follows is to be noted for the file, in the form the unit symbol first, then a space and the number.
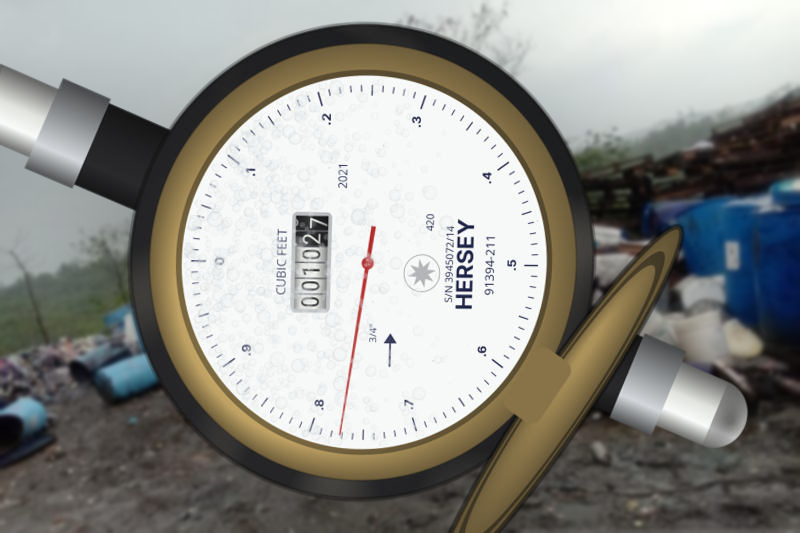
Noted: ft³ 1026.77
